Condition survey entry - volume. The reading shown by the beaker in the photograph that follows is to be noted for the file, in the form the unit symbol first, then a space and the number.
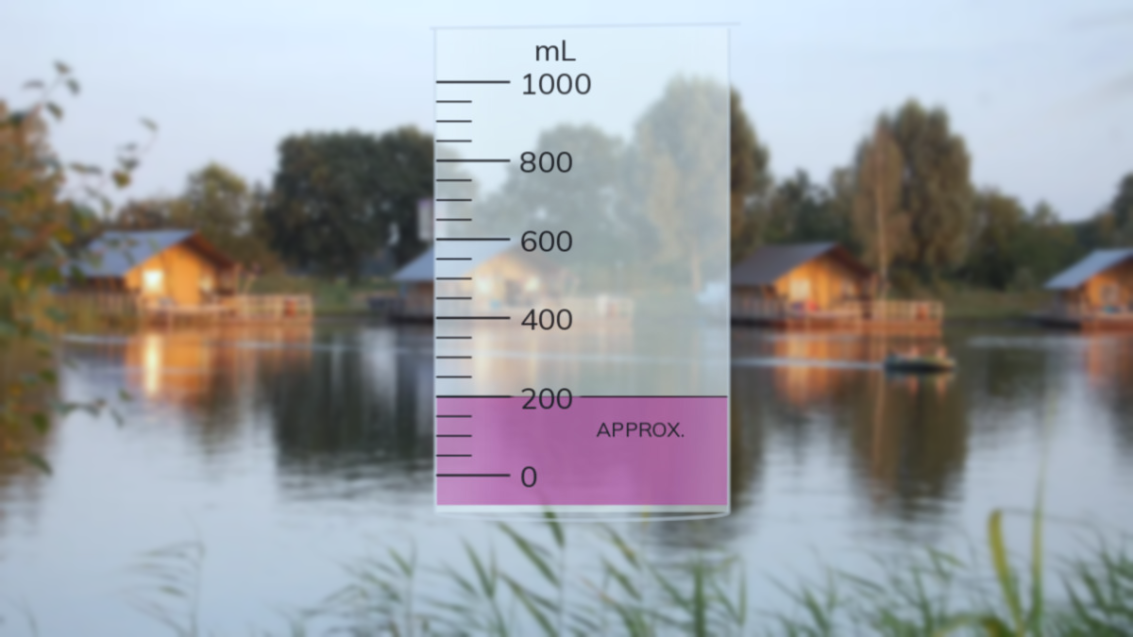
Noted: mL 200
